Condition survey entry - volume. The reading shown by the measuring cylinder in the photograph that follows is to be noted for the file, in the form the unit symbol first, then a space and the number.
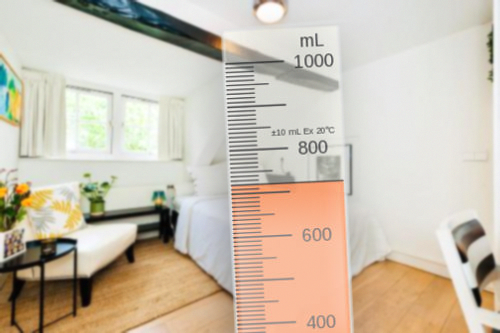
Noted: mL 720
